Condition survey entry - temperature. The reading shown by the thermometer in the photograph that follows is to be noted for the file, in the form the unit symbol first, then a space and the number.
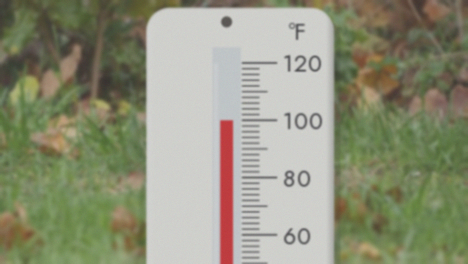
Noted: °F 100
